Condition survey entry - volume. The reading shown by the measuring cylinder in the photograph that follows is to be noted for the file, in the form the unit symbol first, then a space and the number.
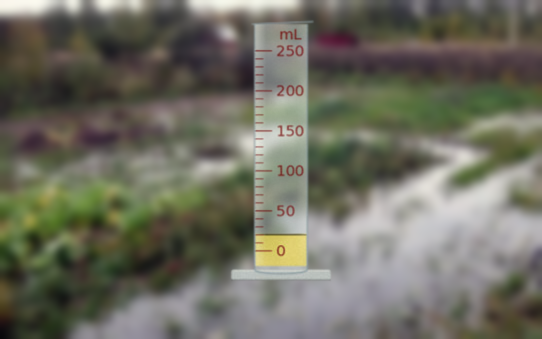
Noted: mL 20
